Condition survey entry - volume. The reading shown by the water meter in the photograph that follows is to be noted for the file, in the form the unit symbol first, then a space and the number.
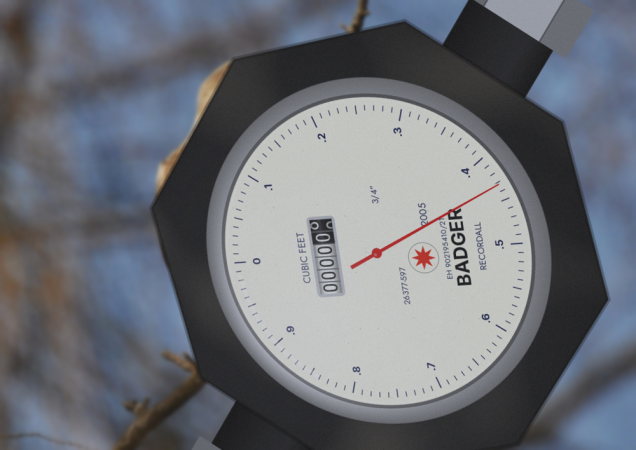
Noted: ft³ 8.43
